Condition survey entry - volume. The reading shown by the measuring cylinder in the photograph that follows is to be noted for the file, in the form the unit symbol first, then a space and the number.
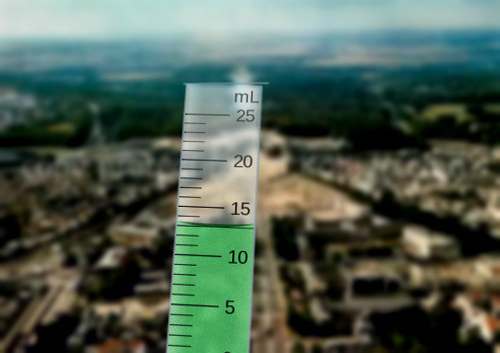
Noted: mL 13
